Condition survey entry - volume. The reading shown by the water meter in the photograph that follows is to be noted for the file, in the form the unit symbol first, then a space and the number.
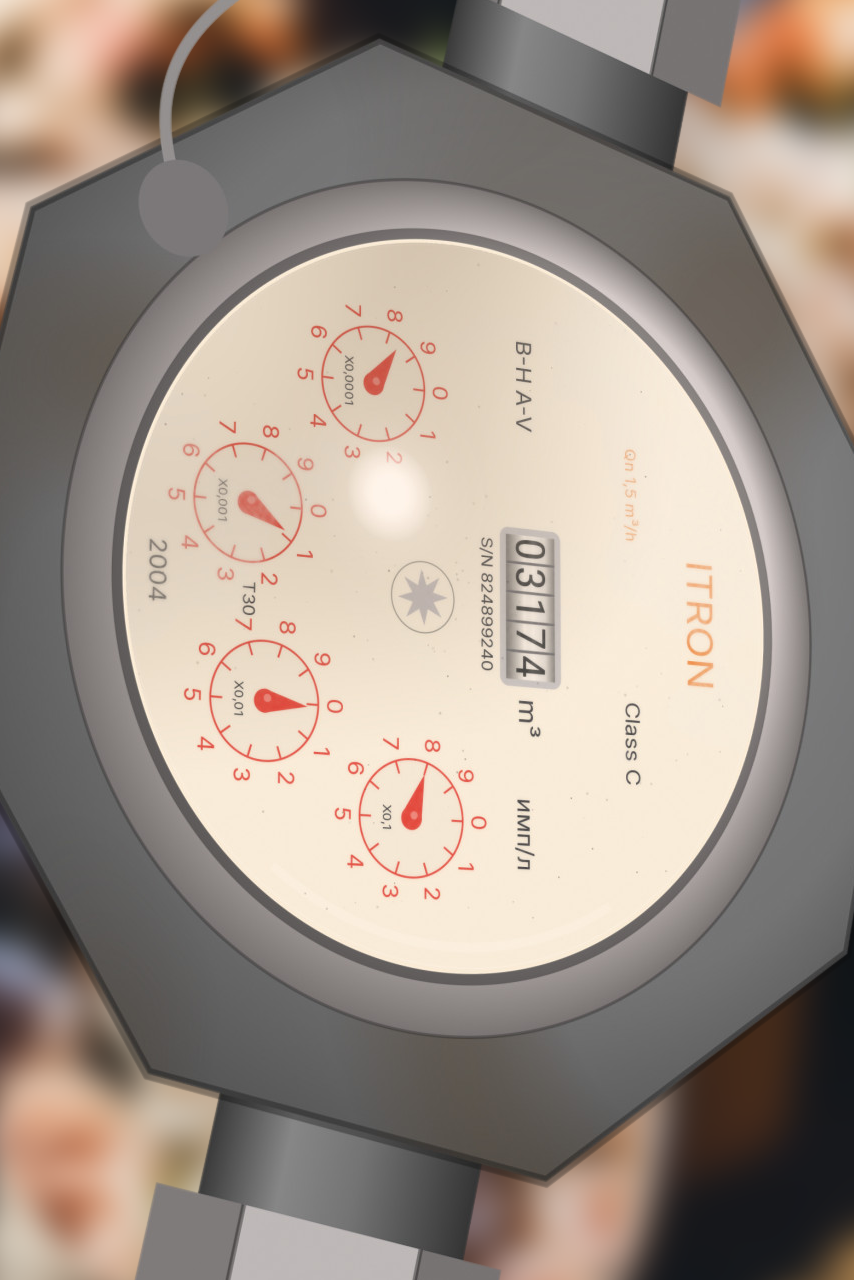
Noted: m³ 3174.8008
